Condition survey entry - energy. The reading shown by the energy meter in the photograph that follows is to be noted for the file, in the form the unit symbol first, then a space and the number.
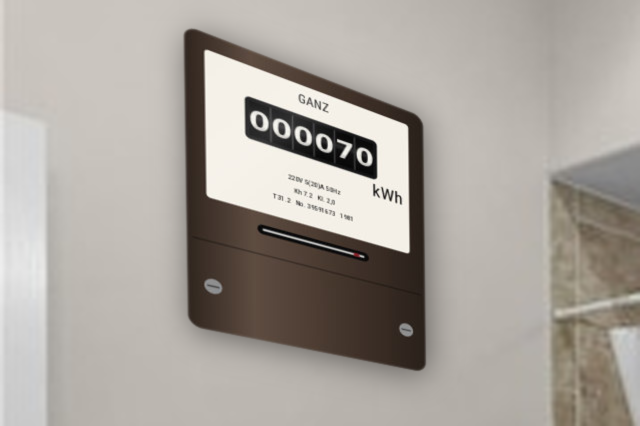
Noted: kWh 70
